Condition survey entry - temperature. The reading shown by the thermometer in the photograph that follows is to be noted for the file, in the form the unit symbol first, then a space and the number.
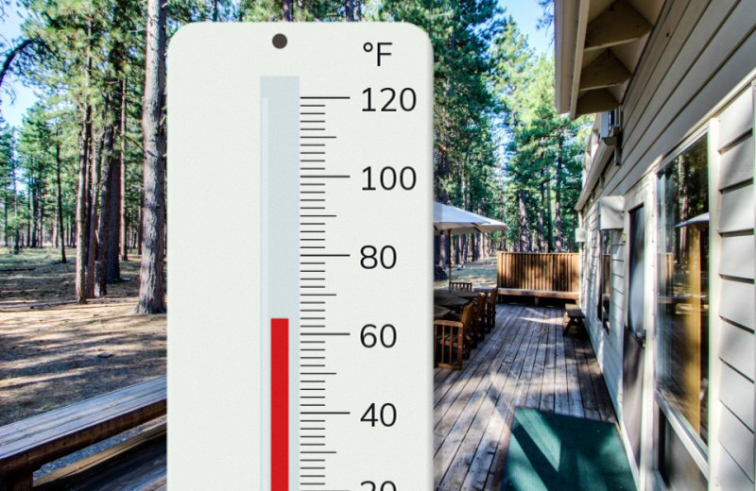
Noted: °F 64
